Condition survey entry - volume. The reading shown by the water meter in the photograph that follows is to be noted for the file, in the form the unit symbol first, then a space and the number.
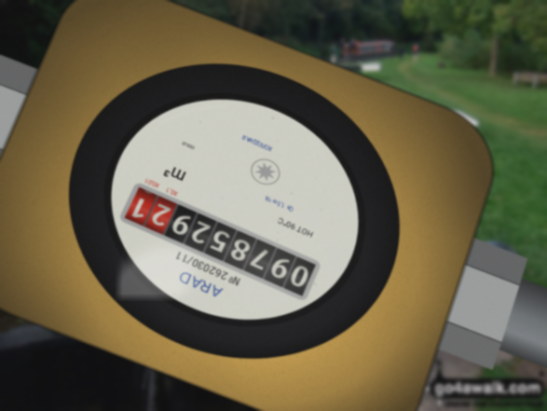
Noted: m³ 978529.21
